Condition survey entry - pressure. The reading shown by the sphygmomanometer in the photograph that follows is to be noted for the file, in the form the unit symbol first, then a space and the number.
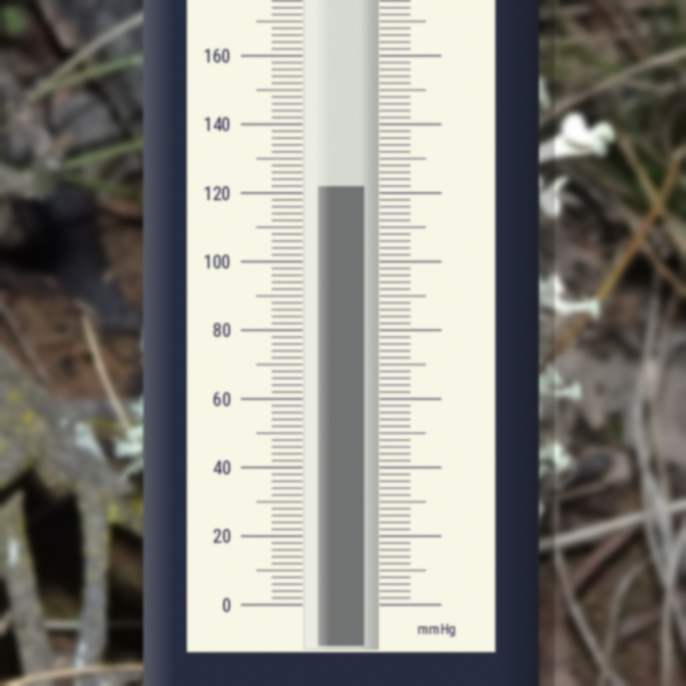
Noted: mmHg 122
